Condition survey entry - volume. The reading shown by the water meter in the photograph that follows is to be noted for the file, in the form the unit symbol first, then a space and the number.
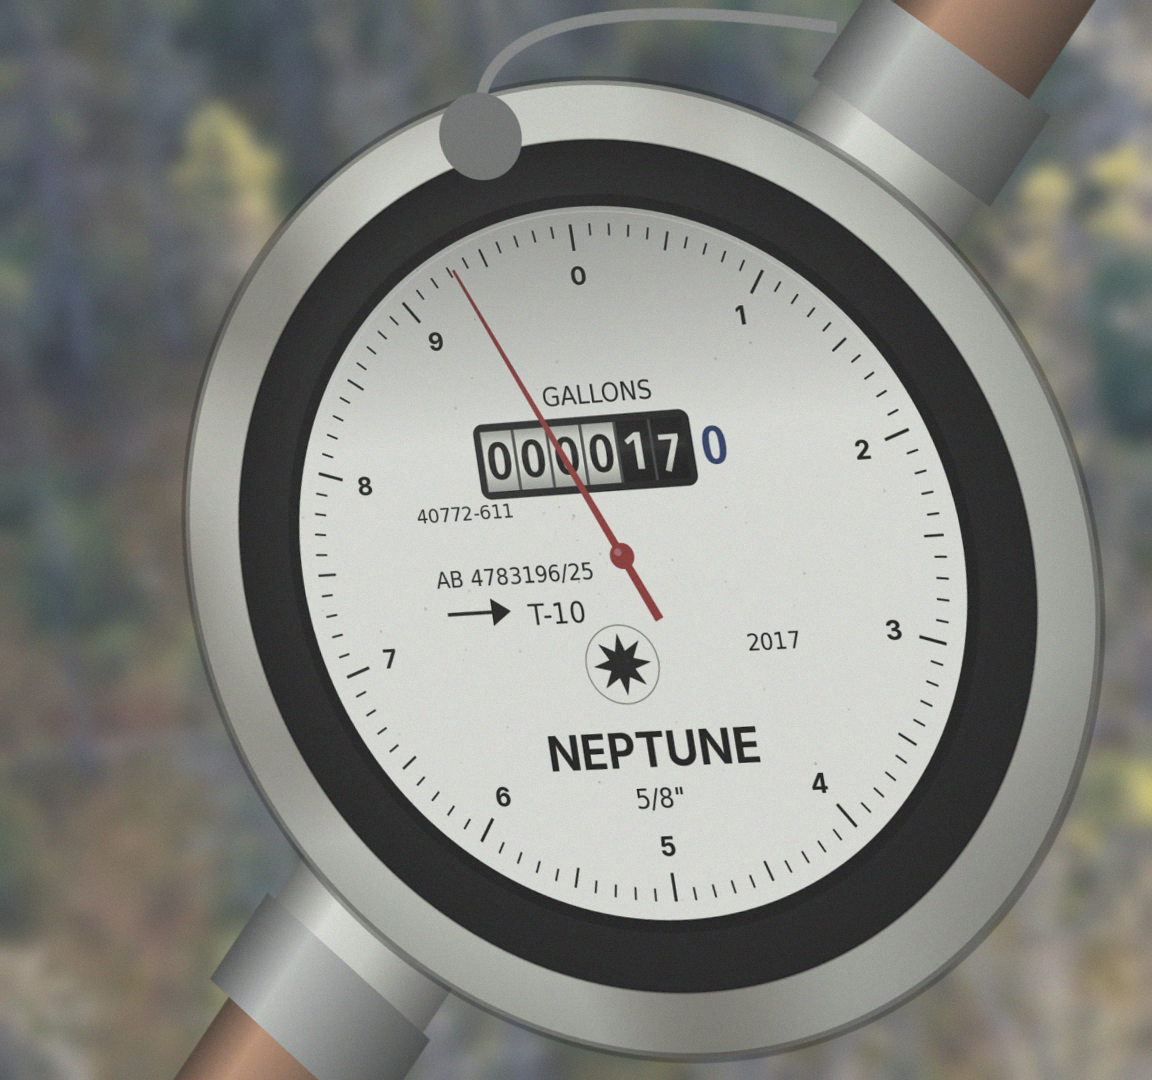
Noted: gal 169.3
